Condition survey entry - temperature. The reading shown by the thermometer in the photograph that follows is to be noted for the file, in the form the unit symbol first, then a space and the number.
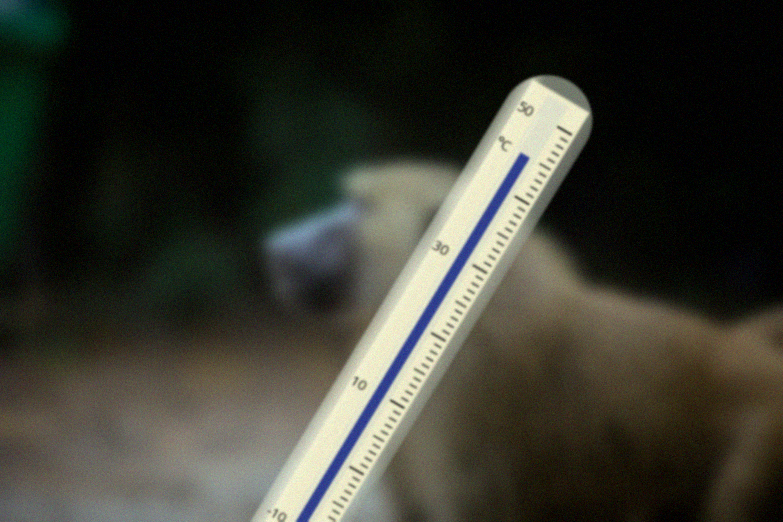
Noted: °C 45
